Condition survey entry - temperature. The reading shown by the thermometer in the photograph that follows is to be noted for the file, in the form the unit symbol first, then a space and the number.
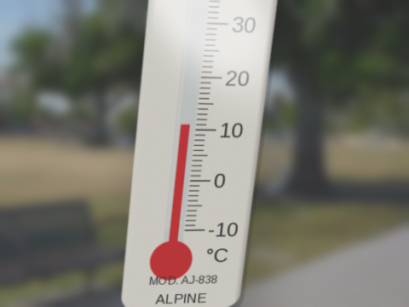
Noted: °C 11
